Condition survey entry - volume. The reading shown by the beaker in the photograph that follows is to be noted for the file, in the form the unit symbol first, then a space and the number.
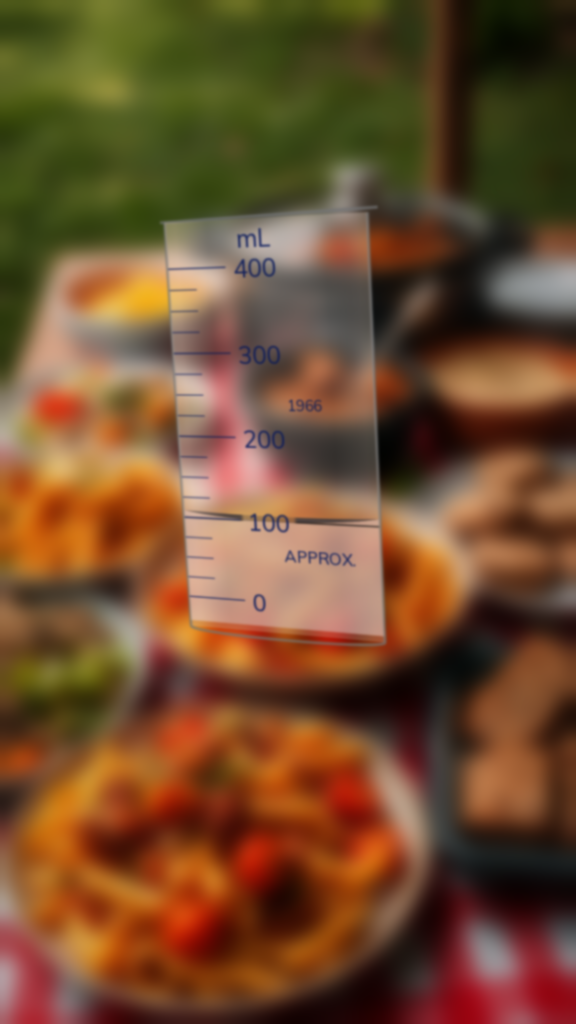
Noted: mL 100
